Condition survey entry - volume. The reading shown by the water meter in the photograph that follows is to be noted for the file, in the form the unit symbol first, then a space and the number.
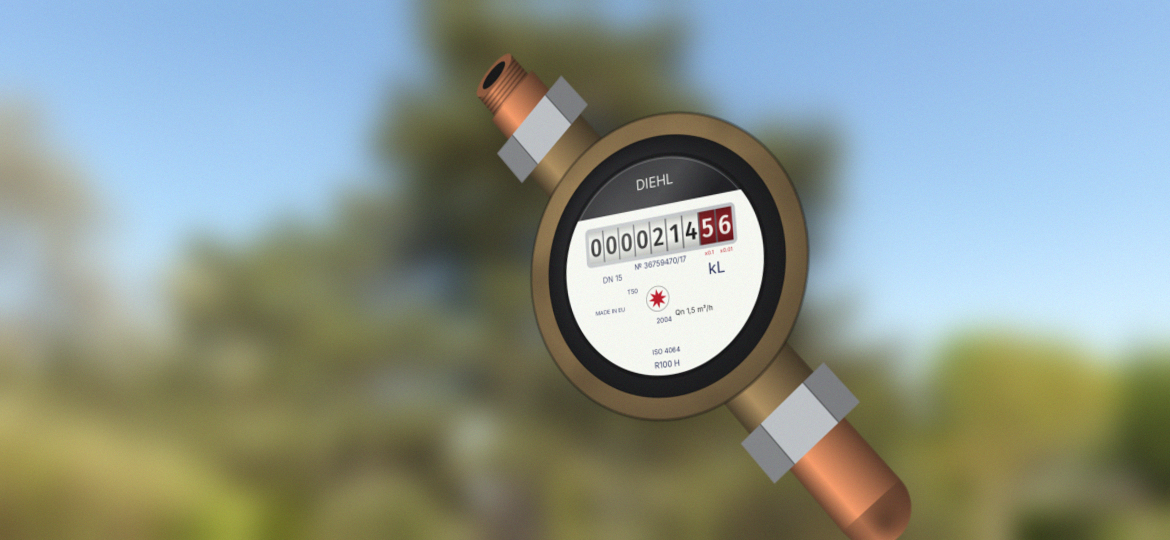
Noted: kL 214.56
